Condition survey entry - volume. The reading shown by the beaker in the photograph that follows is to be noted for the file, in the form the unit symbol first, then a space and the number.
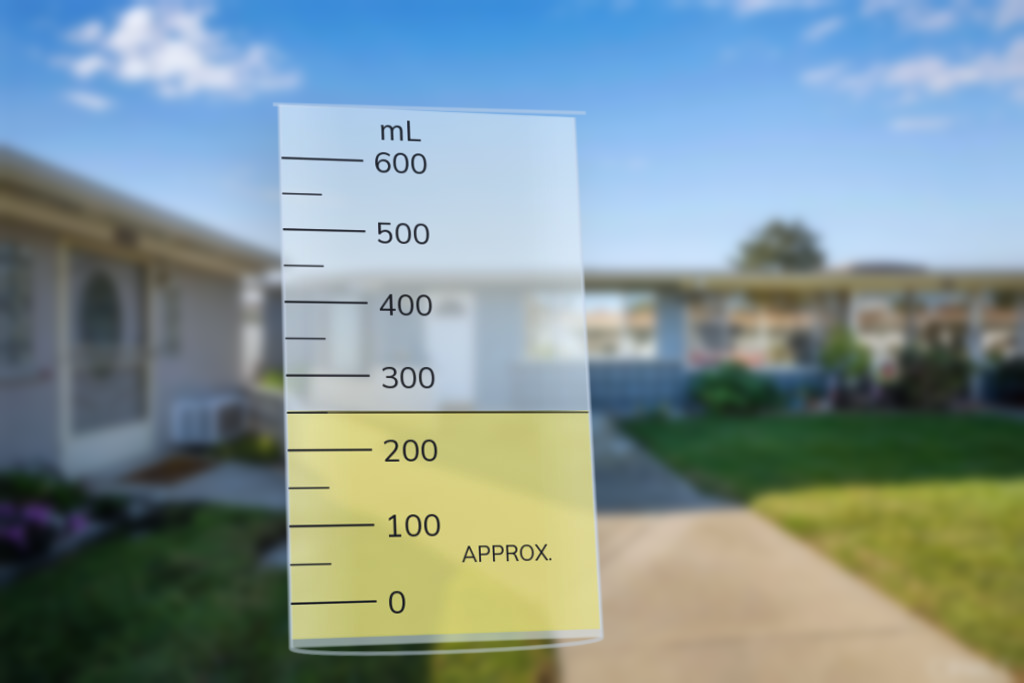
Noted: mL 250
